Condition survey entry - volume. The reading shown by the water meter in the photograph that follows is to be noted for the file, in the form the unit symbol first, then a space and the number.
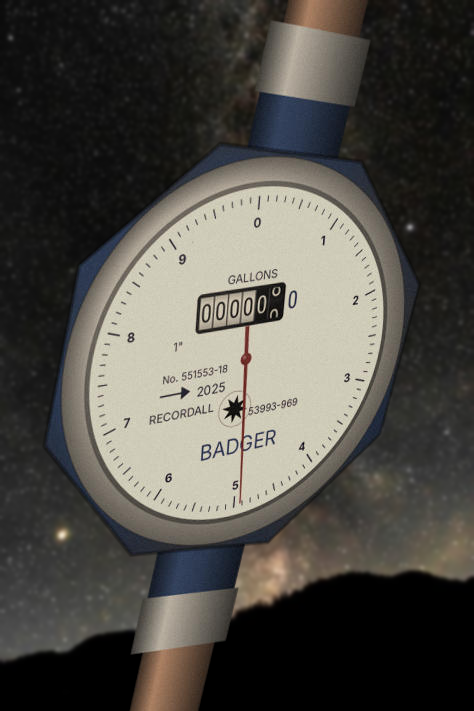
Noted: gal 84.9
